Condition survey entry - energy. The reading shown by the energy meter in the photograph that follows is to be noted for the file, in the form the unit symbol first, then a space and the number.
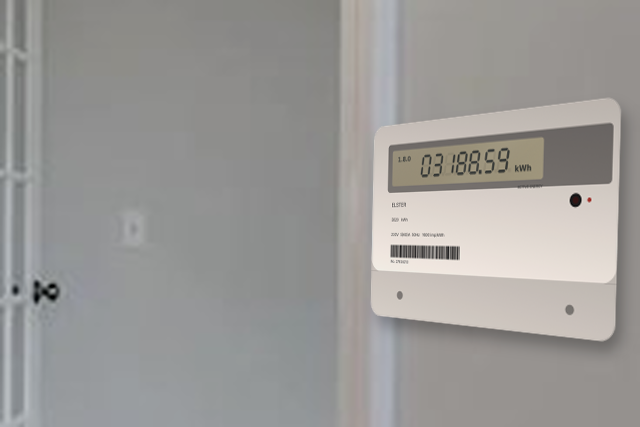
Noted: kWh 3188.59
